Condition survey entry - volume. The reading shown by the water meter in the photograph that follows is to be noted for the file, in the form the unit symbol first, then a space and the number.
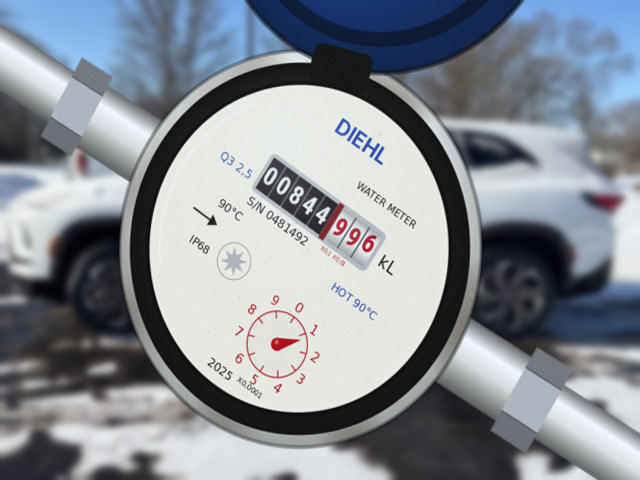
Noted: kL 844.9961
